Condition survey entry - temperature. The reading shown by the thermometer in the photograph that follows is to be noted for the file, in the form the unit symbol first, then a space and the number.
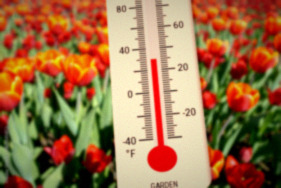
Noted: °F 30
